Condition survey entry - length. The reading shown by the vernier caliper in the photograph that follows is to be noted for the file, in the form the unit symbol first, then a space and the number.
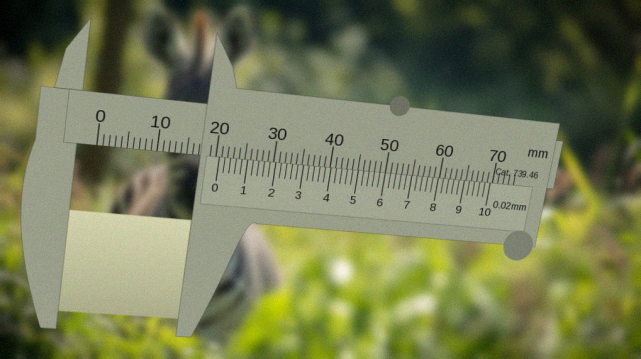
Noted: mm 20.6
